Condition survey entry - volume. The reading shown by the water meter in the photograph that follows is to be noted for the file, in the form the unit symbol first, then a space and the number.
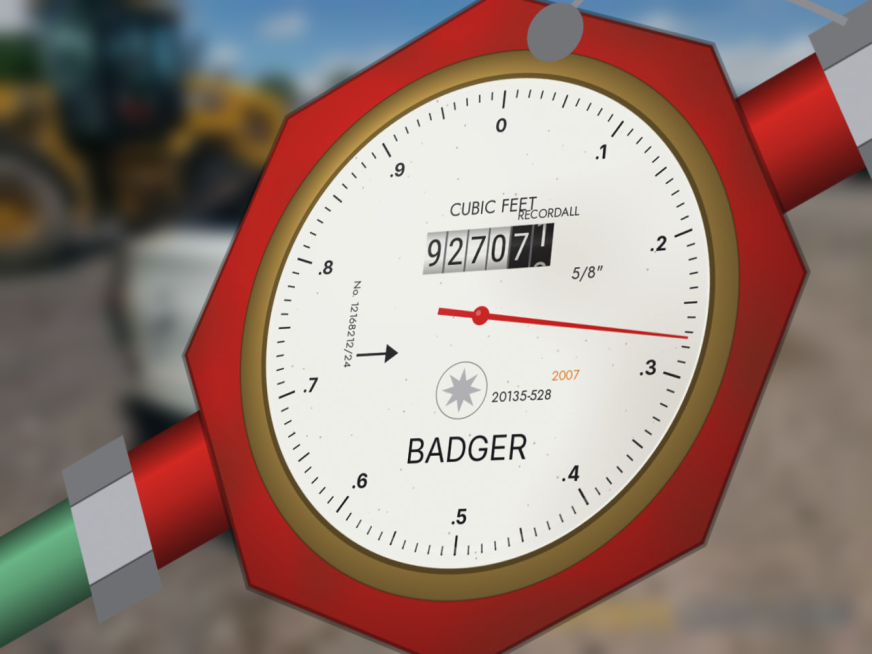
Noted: ft³ 927071.27
